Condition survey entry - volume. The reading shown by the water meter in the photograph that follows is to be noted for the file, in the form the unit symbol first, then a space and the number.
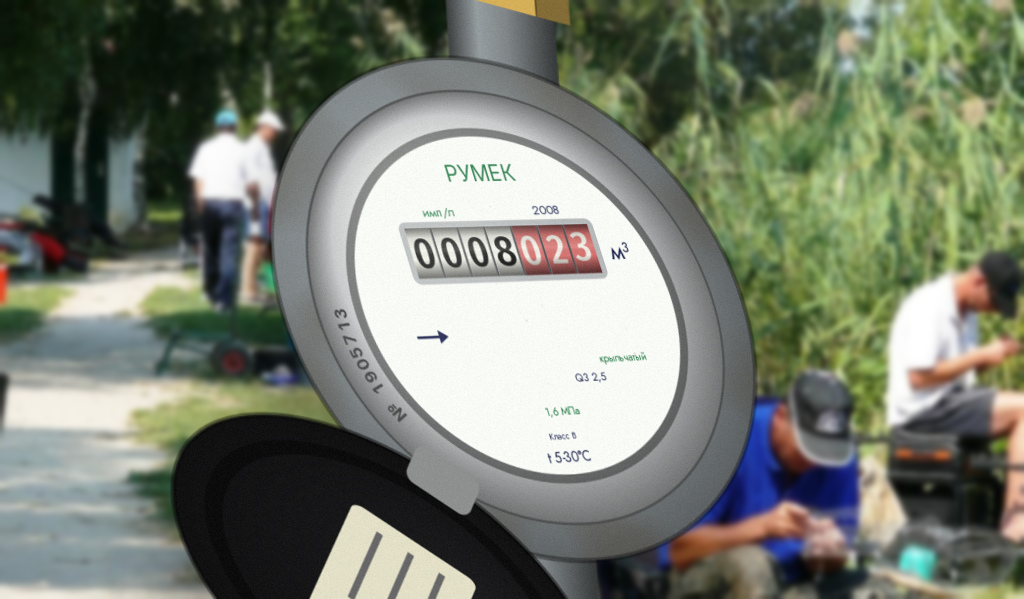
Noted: m³ 8.023
